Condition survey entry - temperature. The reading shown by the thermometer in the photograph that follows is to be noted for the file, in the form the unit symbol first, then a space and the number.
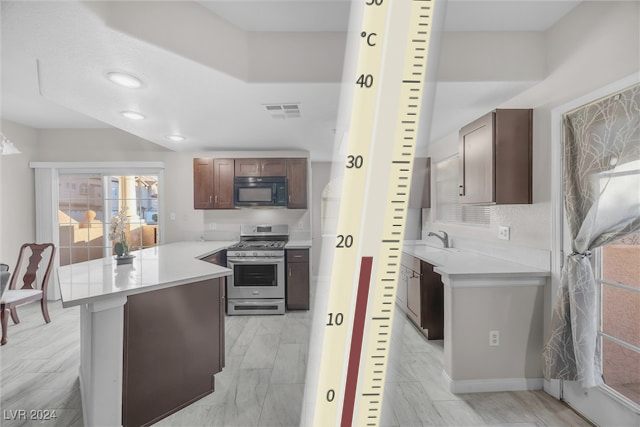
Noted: °C 18
